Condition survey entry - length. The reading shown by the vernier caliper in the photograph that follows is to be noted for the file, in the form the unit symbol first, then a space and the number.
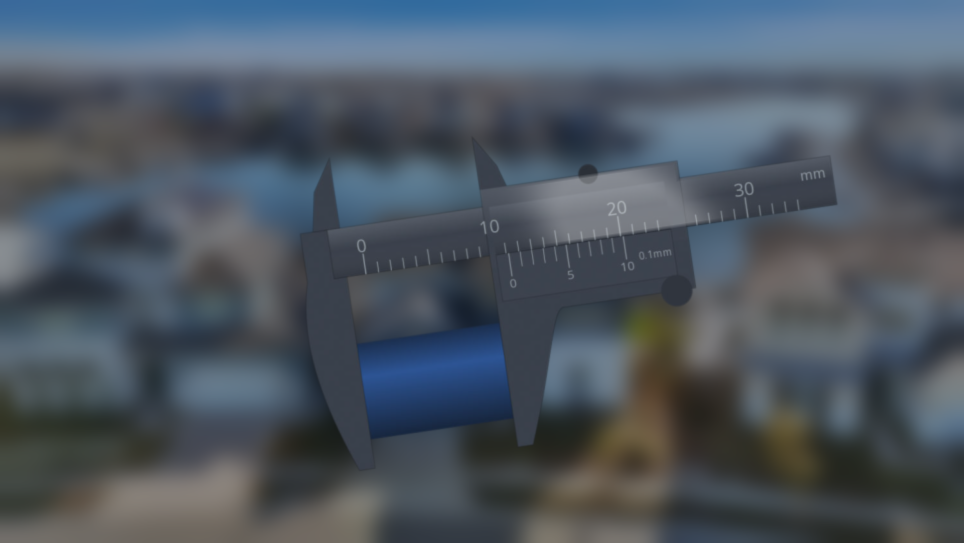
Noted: mm 11.2
